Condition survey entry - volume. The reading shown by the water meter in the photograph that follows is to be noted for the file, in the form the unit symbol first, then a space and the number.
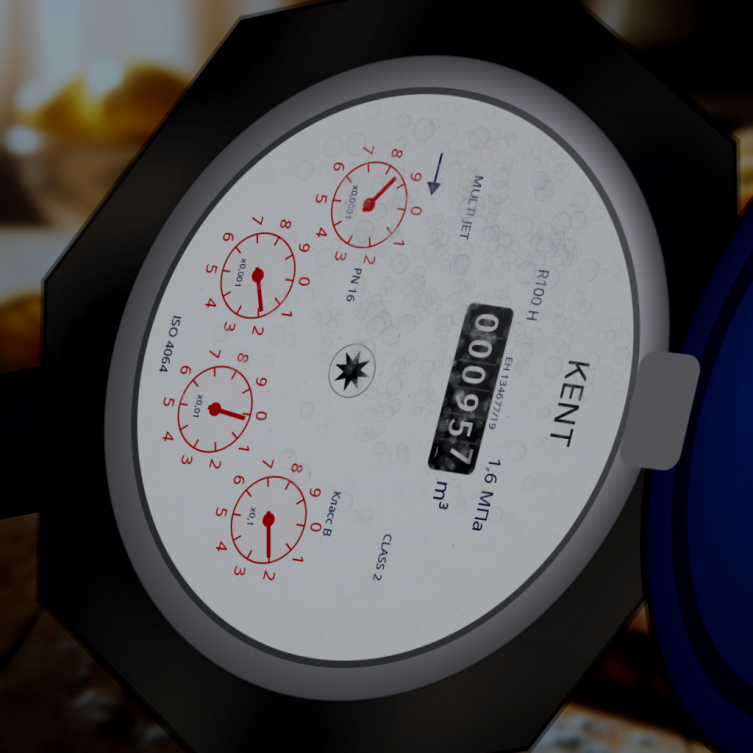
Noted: m³ 957.2018
